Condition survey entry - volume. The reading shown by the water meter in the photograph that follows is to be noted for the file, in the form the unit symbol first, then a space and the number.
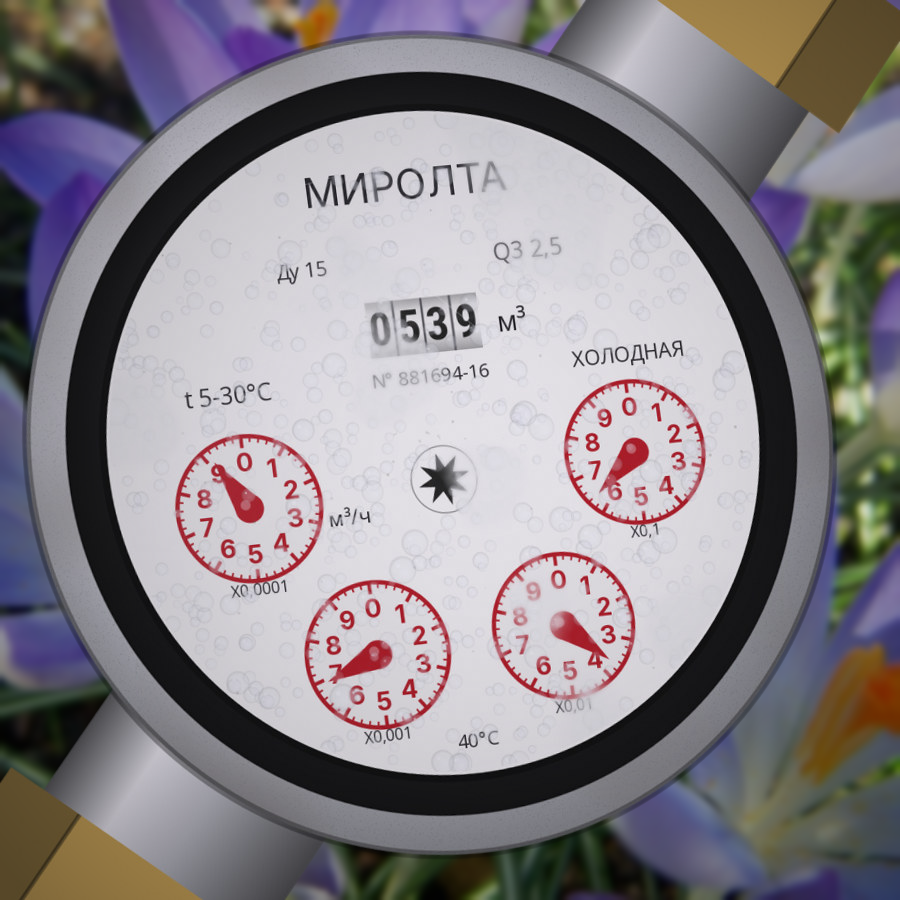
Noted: m³ 539.6369
